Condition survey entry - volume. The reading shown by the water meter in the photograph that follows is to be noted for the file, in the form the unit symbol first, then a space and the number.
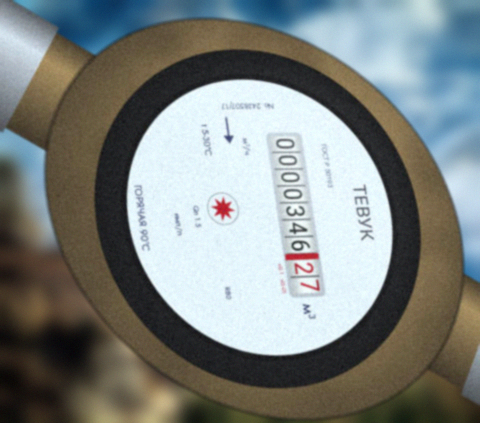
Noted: m³ 346.27
